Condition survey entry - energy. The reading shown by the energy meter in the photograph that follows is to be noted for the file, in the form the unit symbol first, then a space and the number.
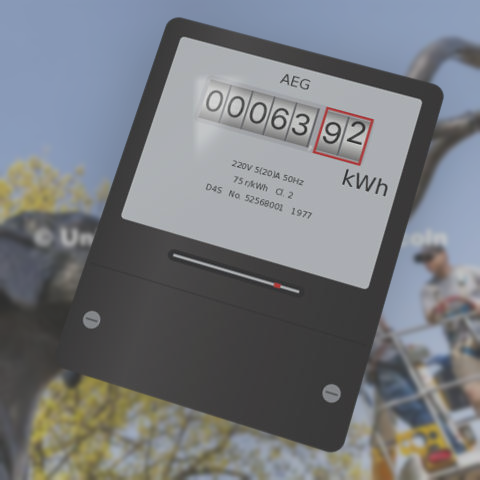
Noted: kWh 63.92
